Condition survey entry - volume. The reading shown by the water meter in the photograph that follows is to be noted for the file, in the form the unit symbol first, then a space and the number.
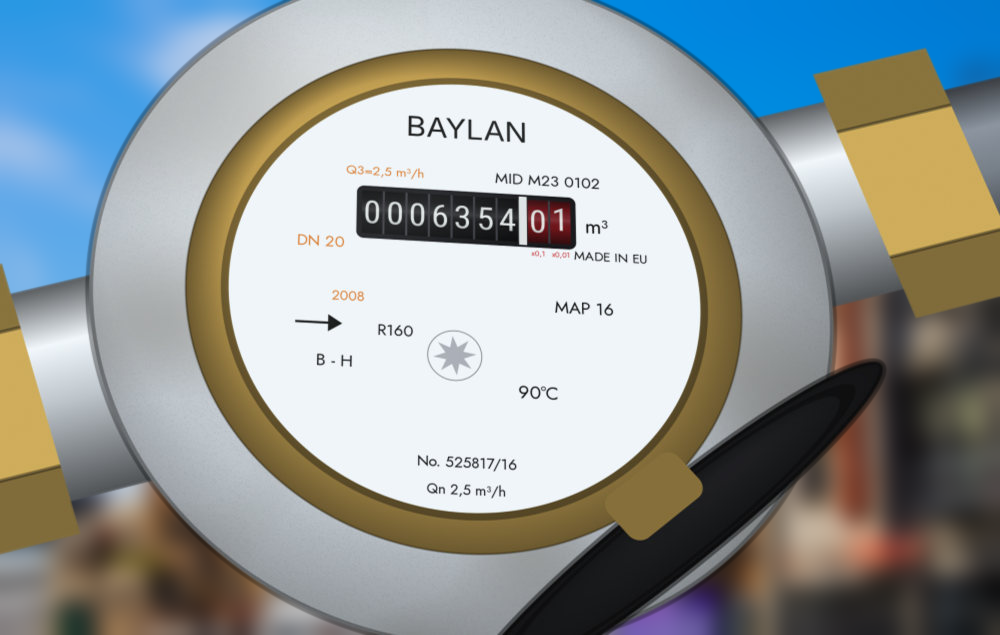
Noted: m³ 6354.01
